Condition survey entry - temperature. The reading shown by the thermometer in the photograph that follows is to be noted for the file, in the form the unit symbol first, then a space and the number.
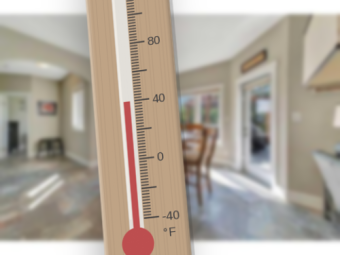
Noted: °F 40
